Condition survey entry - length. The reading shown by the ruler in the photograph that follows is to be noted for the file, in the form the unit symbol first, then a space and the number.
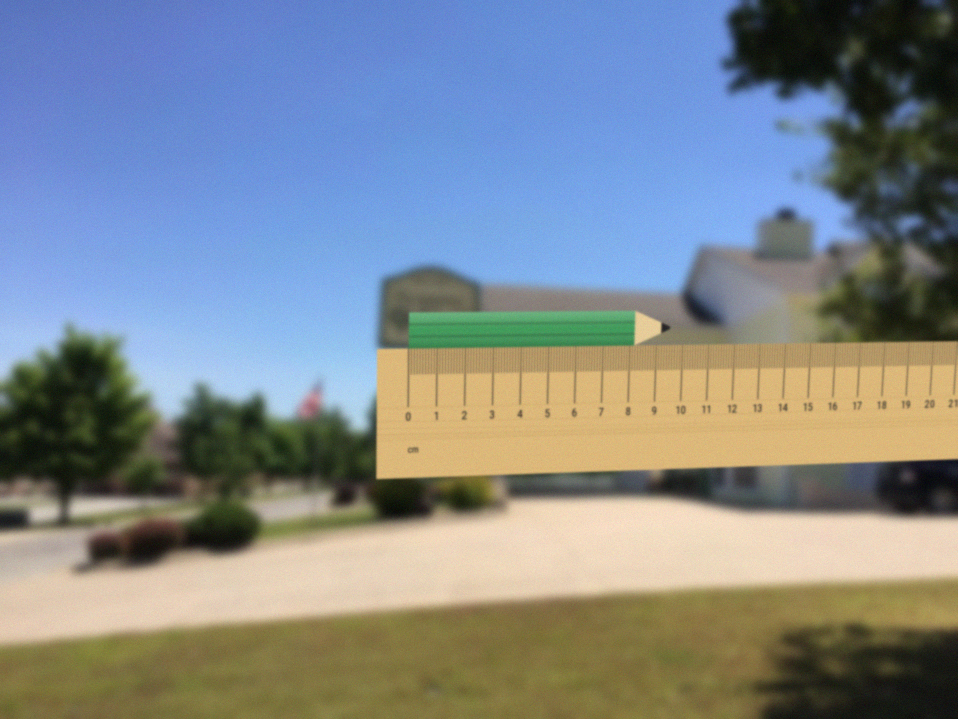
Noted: cm 9.5
